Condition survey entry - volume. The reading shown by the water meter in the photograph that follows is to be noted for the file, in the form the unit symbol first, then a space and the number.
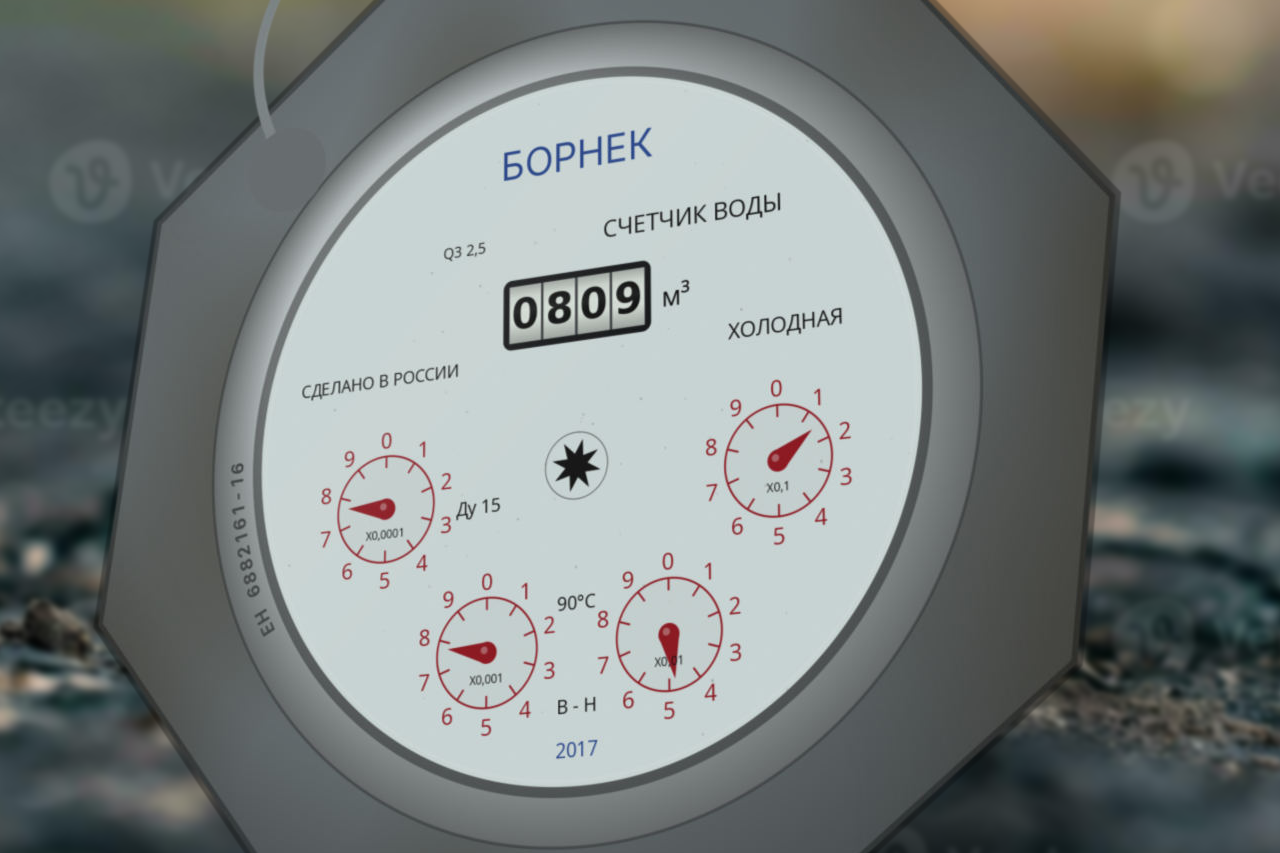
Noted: m³ 809.1477
